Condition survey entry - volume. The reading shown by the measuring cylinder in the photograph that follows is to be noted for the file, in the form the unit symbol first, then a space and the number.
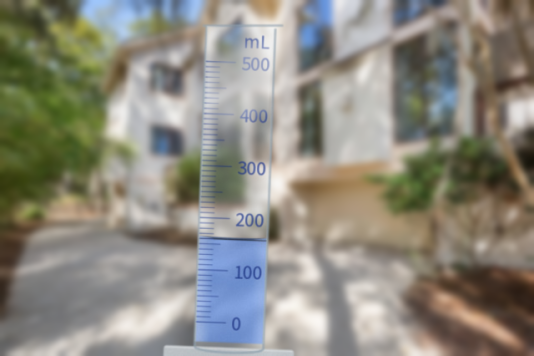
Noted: mL 160
